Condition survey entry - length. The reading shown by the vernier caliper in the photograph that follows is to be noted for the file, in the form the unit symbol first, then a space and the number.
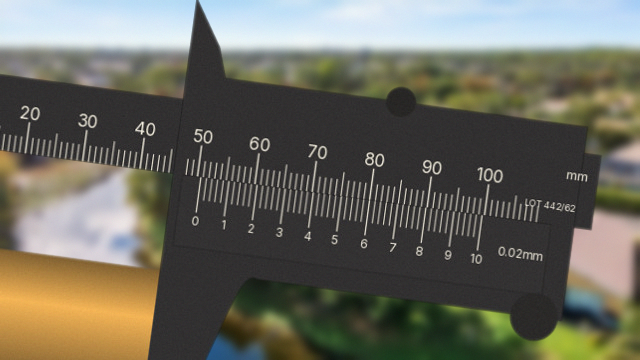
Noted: mm 50.6
